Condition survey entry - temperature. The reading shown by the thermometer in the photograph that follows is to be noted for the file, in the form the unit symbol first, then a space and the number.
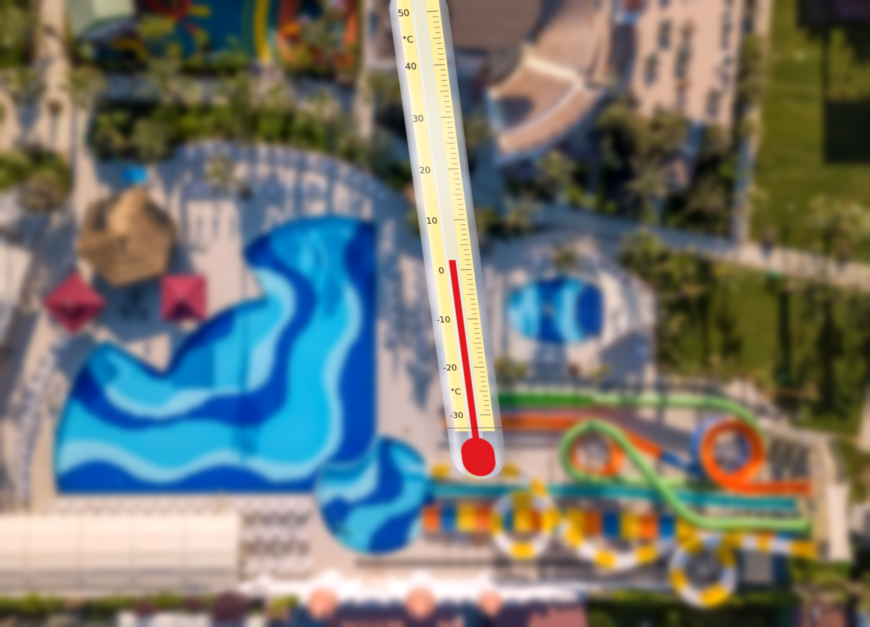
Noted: °C 2
